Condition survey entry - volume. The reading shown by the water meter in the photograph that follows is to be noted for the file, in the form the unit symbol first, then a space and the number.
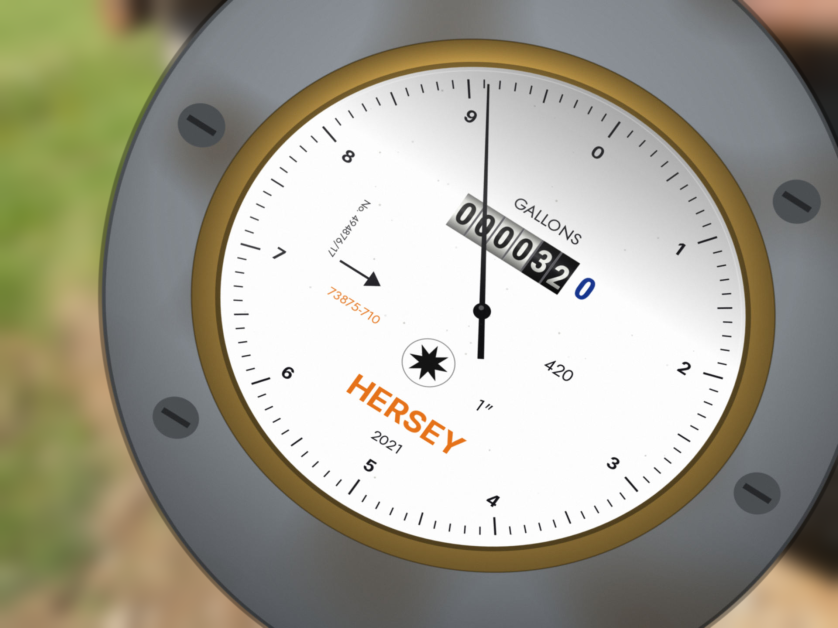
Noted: gal 319.1
